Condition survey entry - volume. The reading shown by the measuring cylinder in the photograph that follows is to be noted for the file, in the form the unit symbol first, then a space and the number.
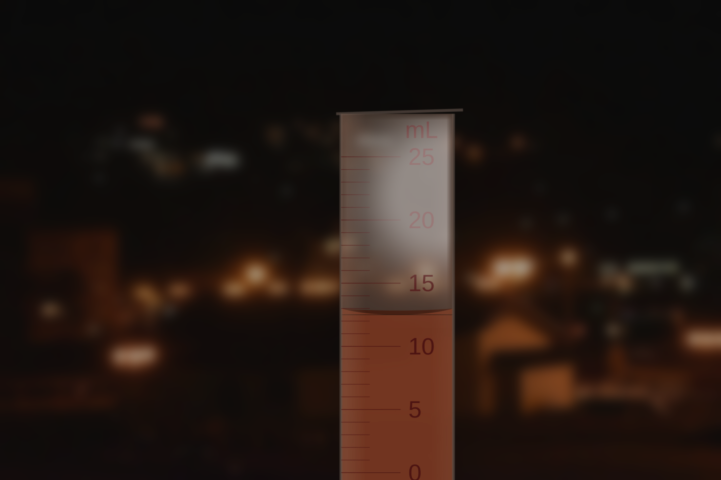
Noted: mL 12.5
